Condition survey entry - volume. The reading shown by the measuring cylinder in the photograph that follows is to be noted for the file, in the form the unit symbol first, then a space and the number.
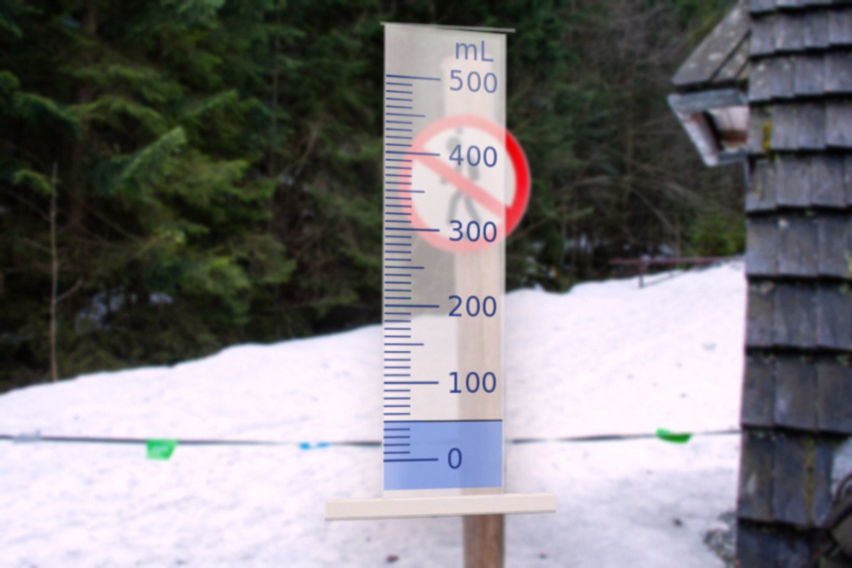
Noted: mL 50
